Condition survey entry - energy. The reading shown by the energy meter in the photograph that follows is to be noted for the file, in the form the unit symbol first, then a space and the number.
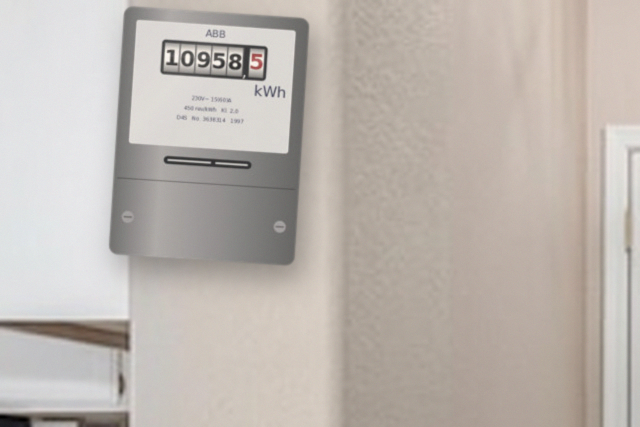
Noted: kWh 10958.5
